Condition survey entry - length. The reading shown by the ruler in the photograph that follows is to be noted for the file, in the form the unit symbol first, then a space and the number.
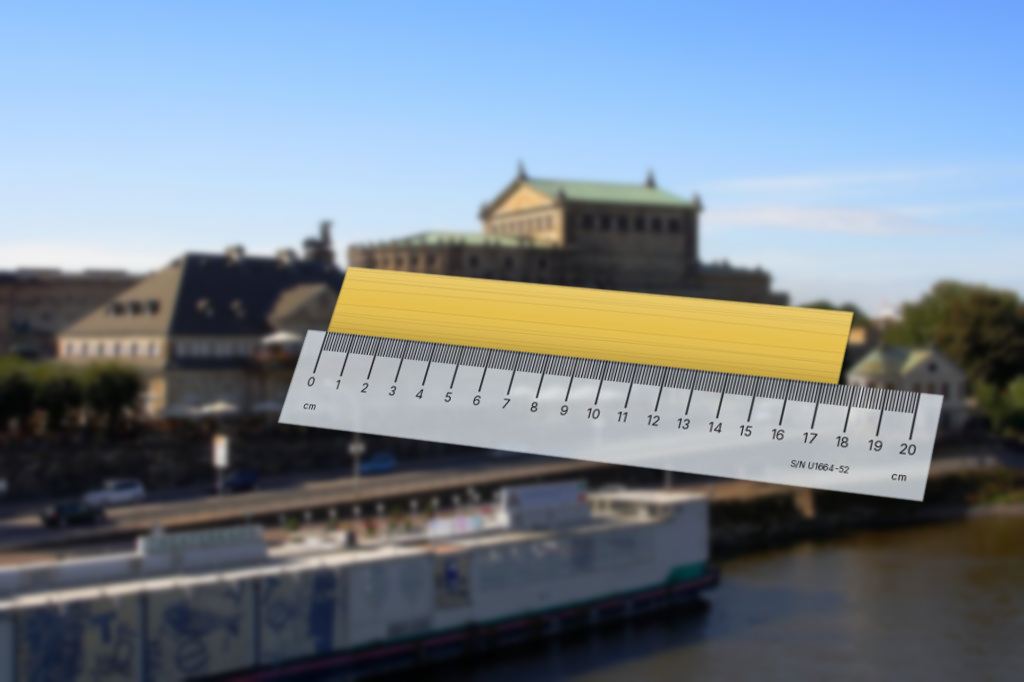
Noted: cm 17.5
